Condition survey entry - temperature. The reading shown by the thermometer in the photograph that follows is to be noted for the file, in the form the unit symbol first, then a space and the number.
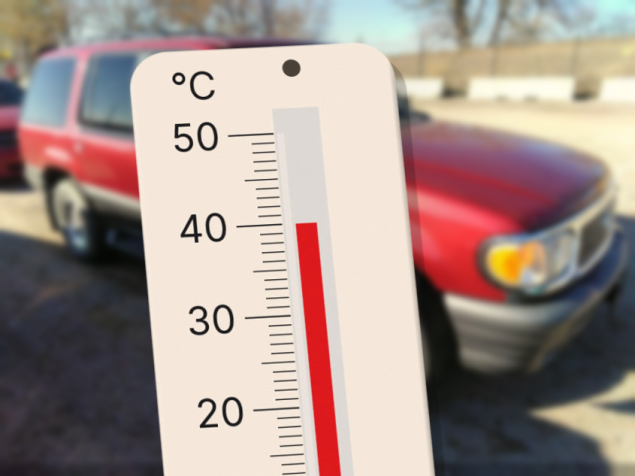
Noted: °C 40
